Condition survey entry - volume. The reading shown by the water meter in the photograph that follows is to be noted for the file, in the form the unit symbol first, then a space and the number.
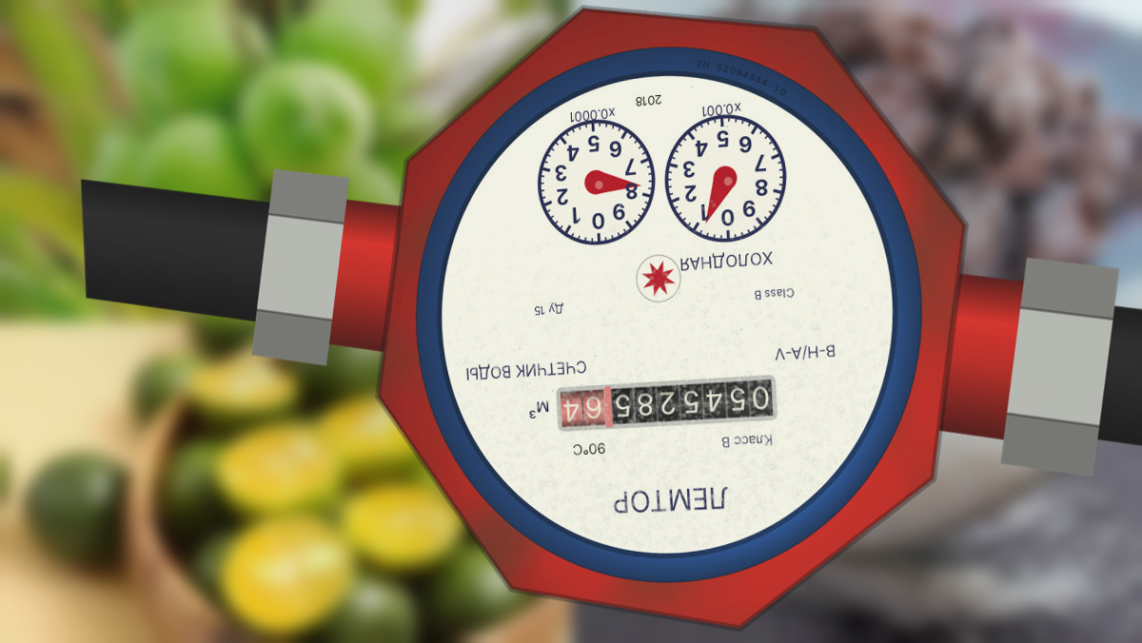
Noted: m³ 545285.6407
